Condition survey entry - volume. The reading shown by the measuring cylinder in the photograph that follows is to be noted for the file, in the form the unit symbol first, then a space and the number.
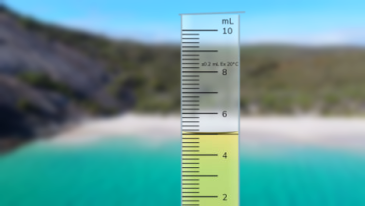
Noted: mL 5
